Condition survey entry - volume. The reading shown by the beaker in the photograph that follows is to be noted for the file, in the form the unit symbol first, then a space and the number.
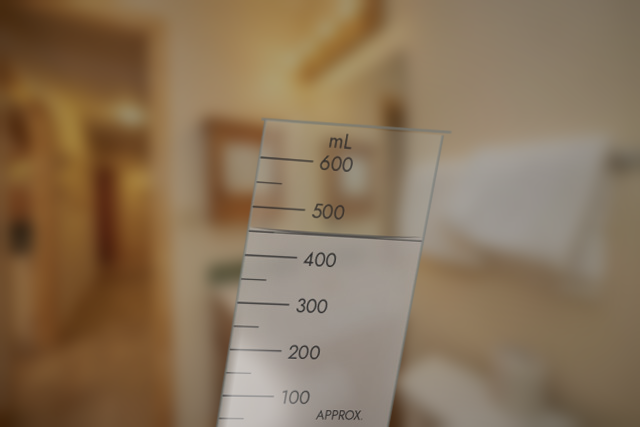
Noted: mL 450
